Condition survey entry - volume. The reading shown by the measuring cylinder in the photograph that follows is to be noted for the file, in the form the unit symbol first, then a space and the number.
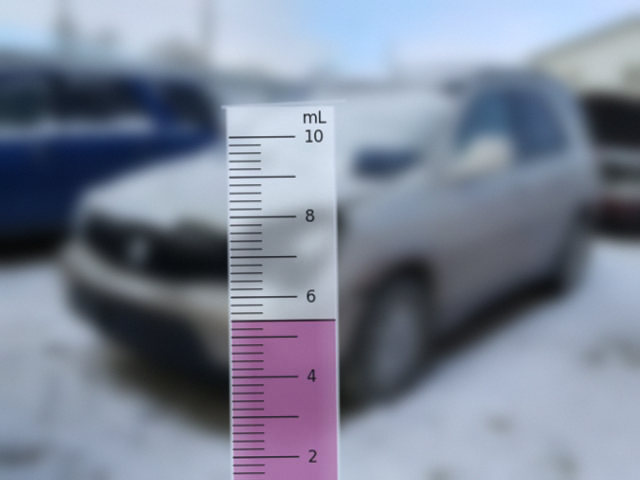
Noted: mL 5.4
